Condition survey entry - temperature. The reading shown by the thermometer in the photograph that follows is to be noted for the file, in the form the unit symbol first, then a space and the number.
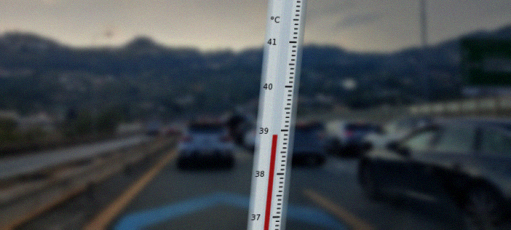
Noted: °C 38.9
